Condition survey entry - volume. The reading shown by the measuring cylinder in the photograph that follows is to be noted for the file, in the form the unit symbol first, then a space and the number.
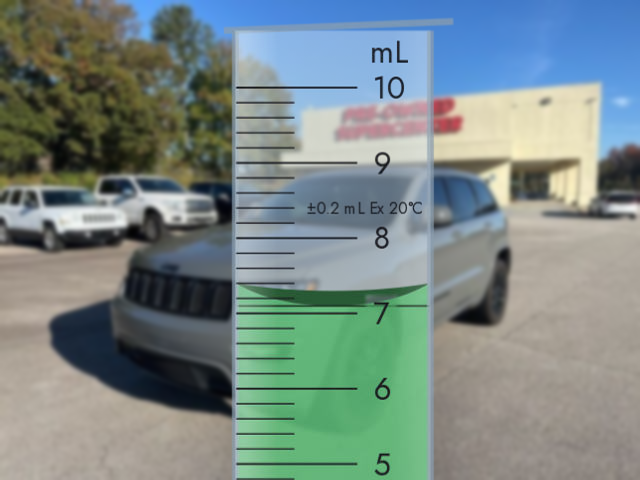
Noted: mL 7.1
